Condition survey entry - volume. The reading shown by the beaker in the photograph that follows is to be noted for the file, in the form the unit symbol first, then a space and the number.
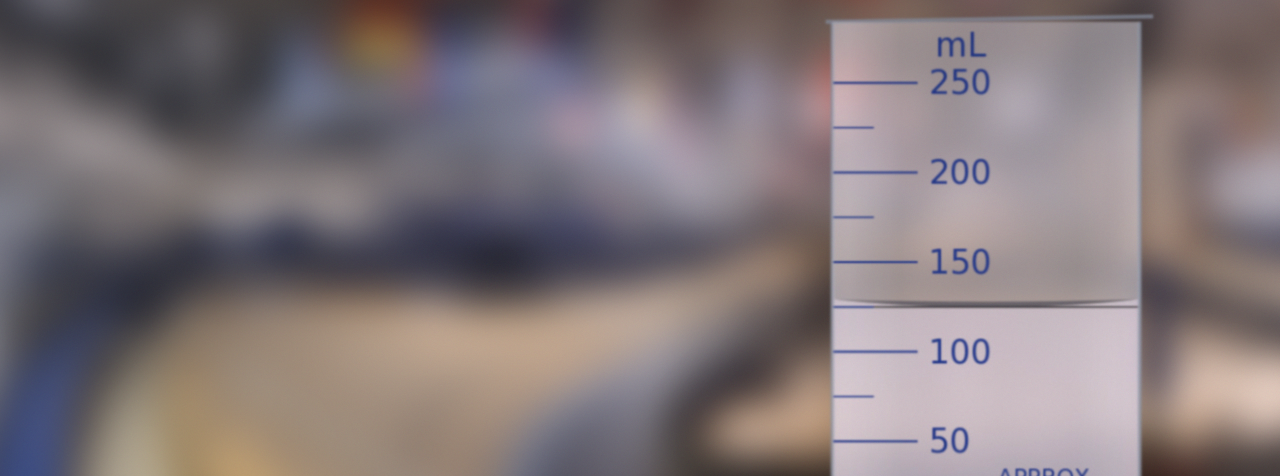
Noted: mL 125
